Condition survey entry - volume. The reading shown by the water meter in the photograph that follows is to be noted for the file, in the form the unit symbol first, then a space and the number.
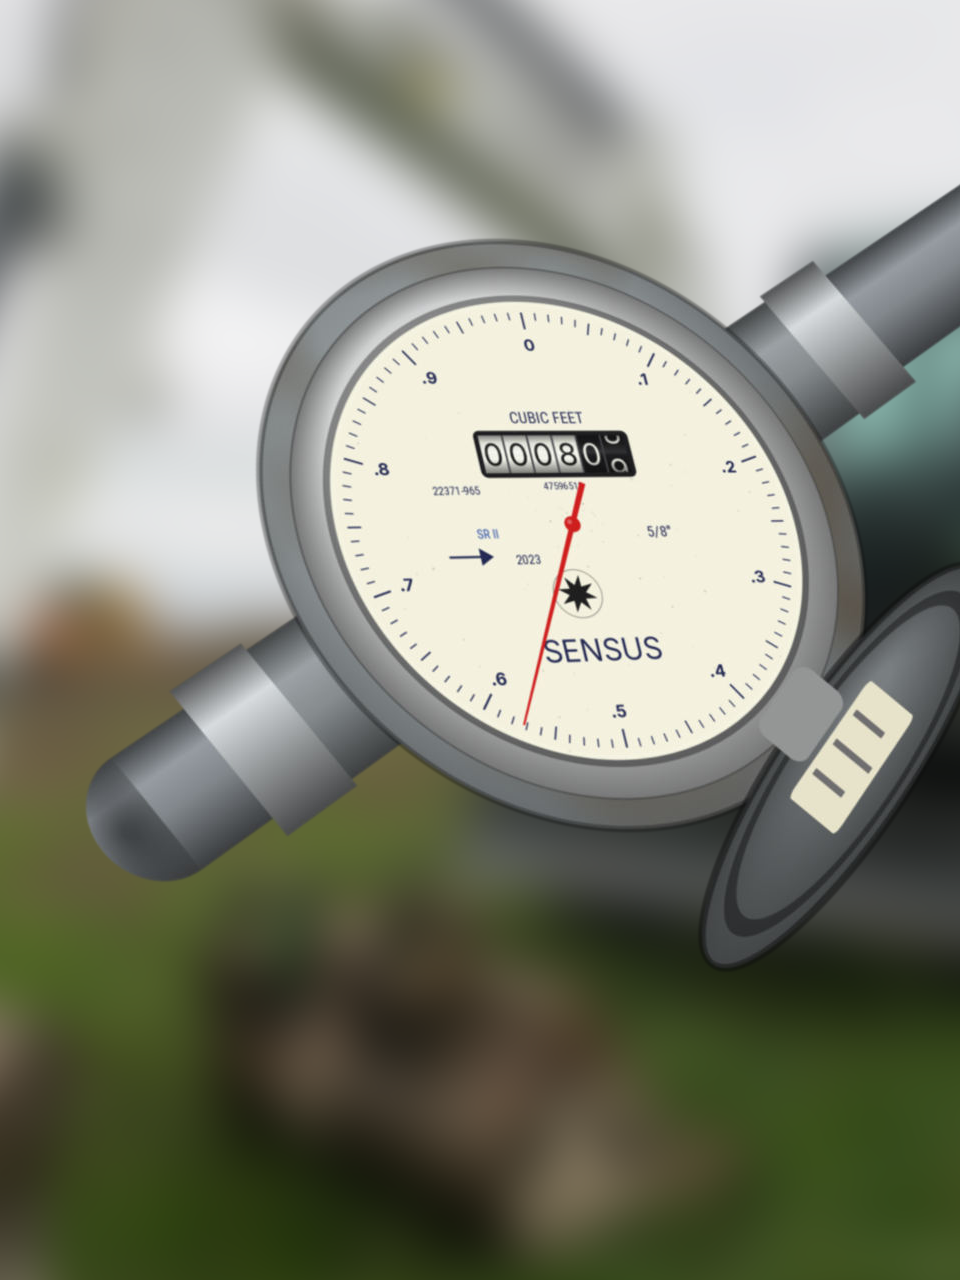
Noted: ft³ 808.57
